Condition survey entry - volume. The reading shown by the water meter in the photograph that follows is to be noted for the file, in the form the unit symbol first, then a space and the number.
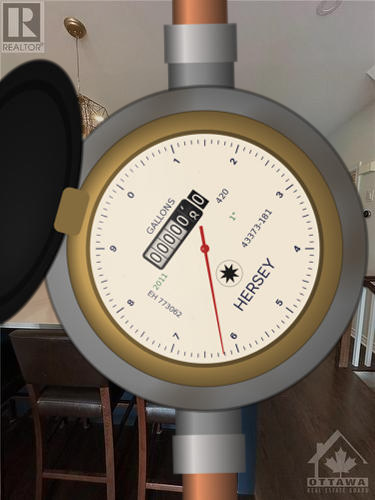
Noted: gal 76.2
